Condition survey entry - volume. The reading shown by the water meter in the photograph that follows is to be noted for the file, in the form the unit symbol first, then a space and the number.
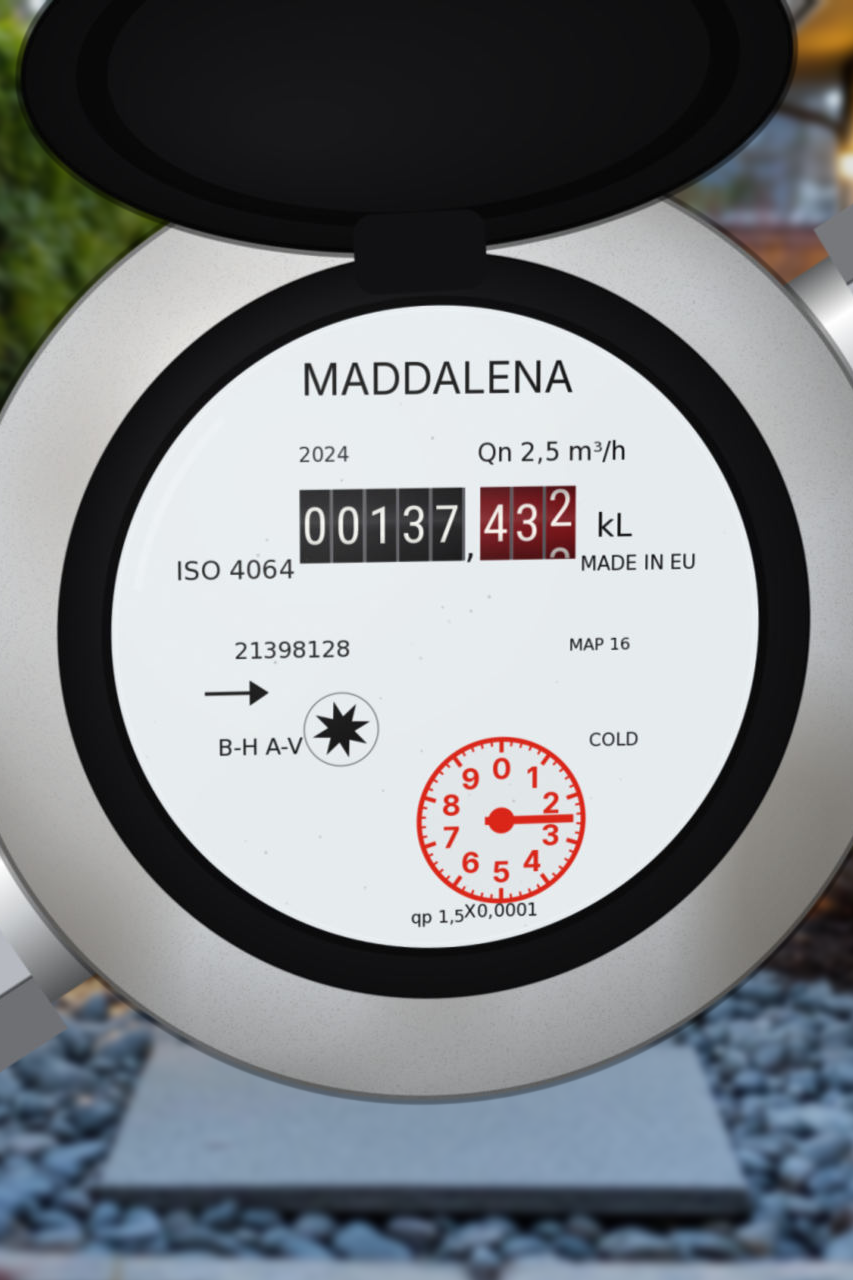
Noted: kL 137.4322
